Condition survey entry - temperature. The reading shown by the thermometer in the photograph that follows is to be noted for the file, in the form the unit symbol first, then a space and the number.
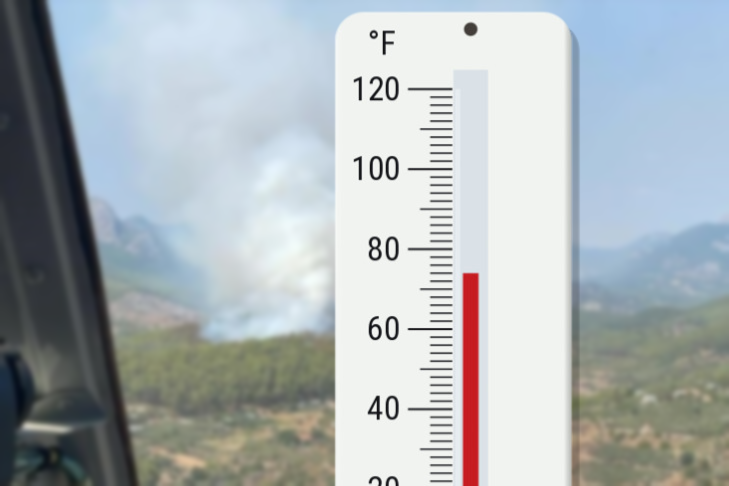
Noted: °F 74
